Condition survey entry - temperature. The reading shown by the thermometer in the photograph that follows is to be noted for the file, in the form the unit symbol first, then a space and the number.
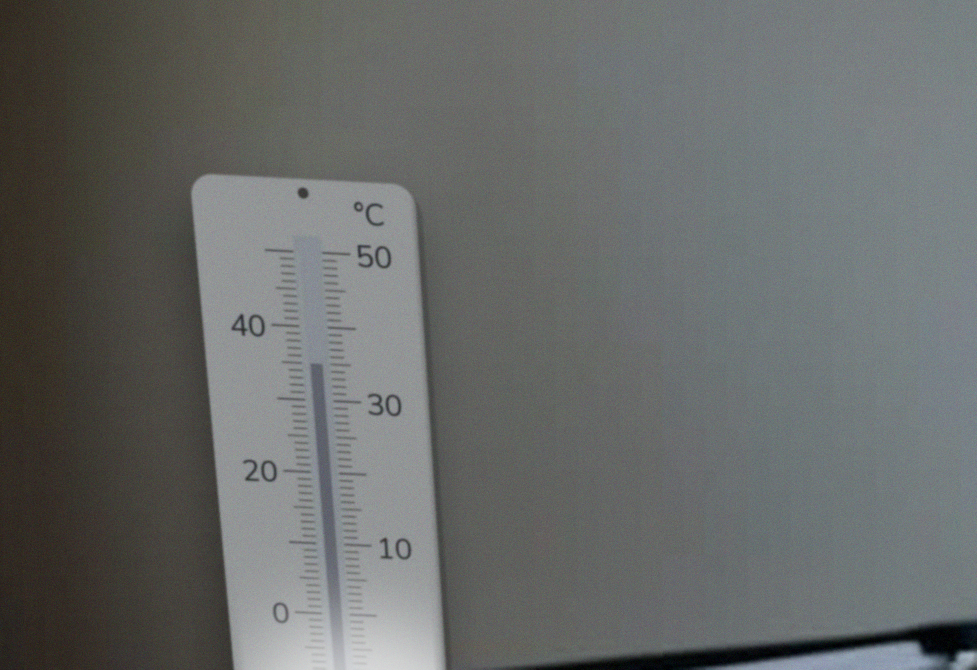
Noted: °C 35
